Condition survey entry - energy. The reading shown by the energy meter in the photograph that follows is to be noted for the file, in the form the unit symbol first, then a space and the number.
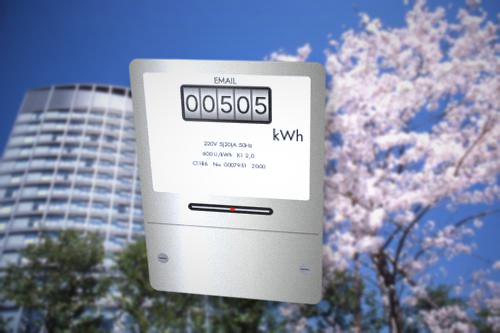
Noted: kWh 505
